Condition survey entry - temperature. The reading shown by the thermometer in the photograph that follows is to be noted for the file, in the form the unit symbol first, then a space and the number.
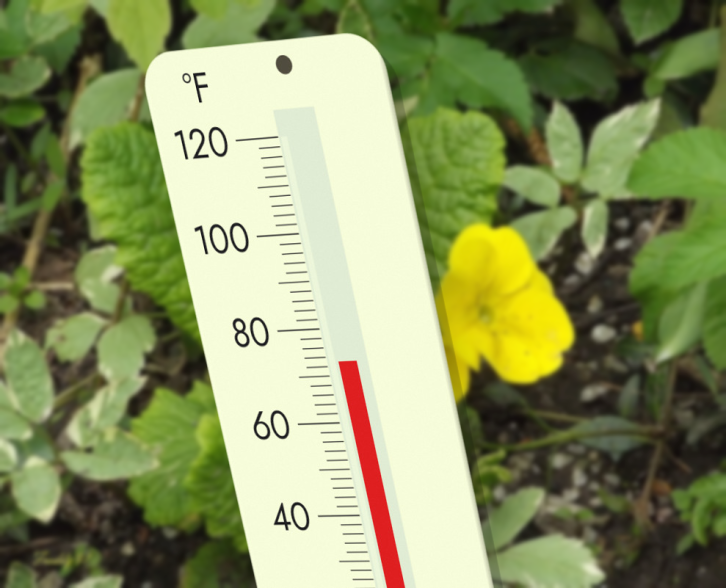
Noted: °F 73
